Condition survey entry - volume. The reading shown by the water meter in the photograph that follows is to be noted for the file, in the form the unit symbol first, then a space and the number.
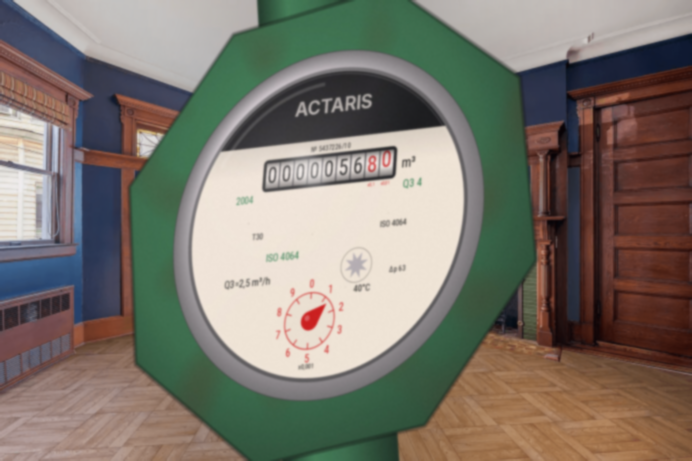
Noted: m³ 56.801
